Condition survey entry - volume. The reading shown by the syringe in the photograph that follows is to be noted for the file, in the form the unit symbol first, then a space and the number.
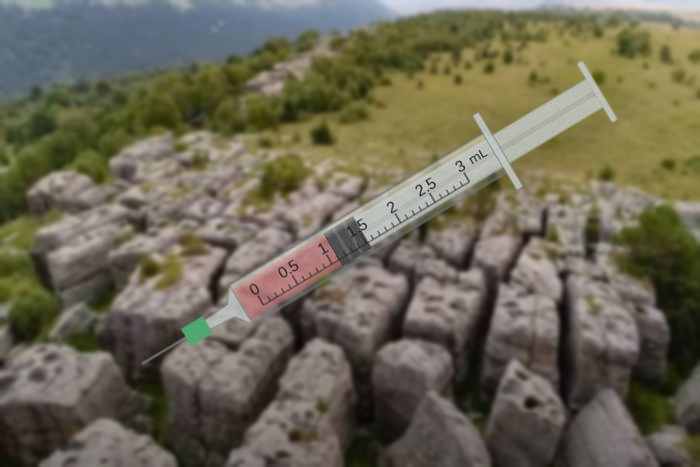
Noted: mL 1.1
